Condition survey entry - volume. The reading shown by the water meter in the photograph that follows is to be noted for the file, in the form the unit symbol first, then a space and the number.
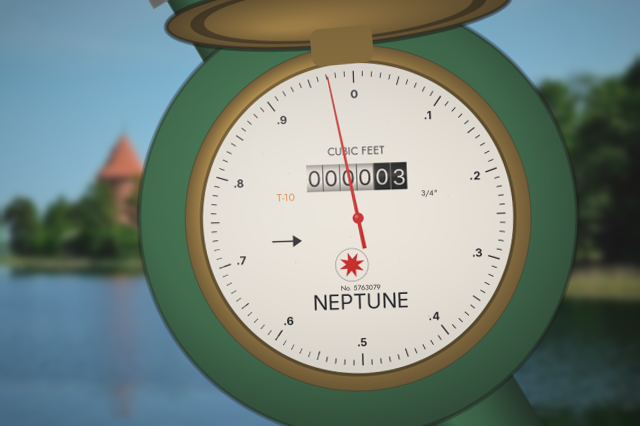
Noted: ft³ 2.97
